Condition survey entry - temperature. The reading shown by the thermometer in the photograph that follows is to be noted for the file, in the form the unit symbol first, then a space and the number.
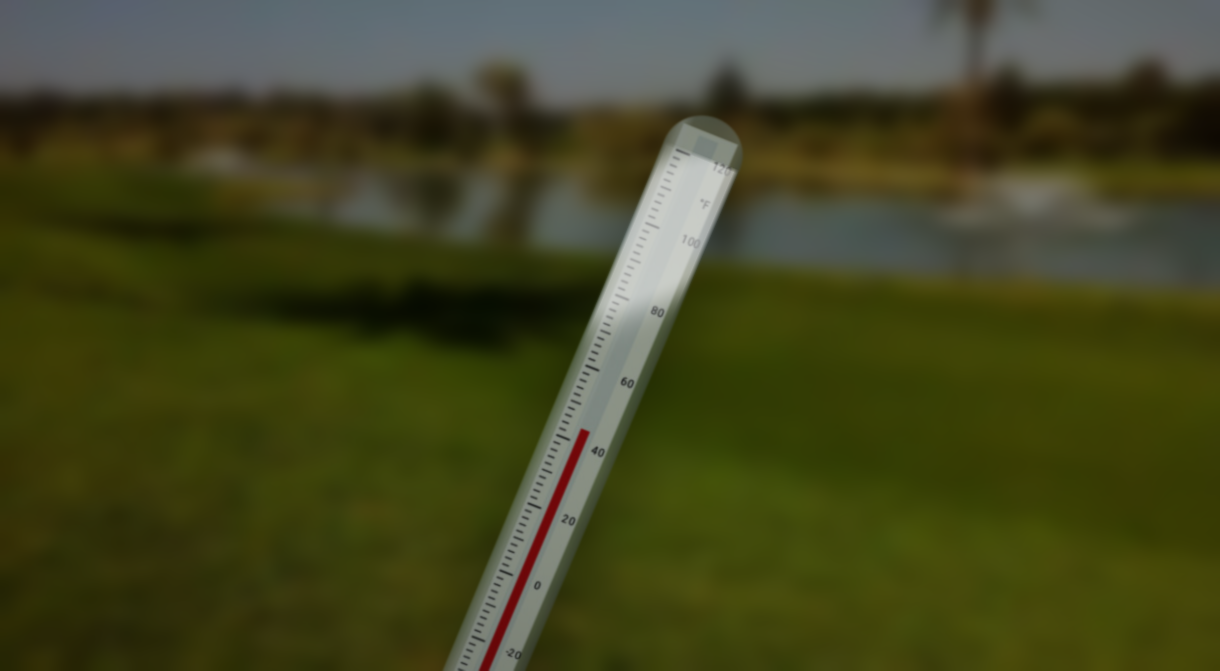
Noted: °F 44
